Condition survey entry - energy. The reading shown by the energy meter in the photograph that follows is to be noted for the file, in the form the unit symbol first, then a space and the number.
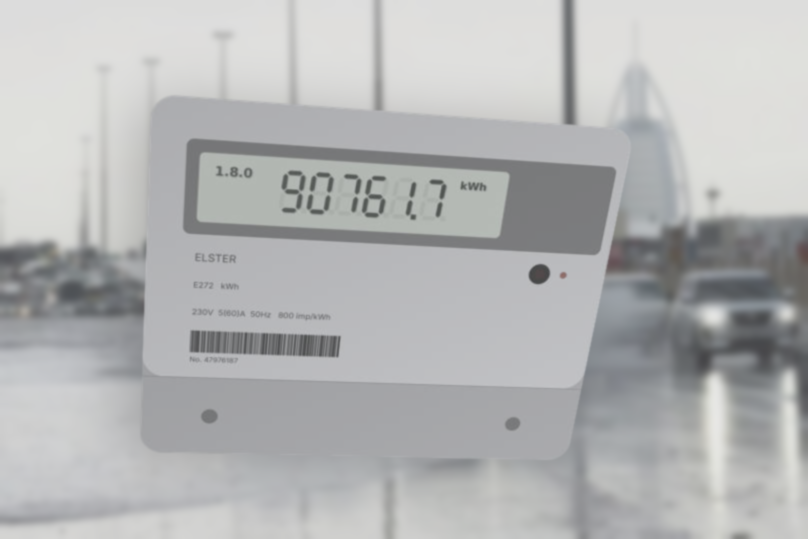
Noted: kWh 90761.7
